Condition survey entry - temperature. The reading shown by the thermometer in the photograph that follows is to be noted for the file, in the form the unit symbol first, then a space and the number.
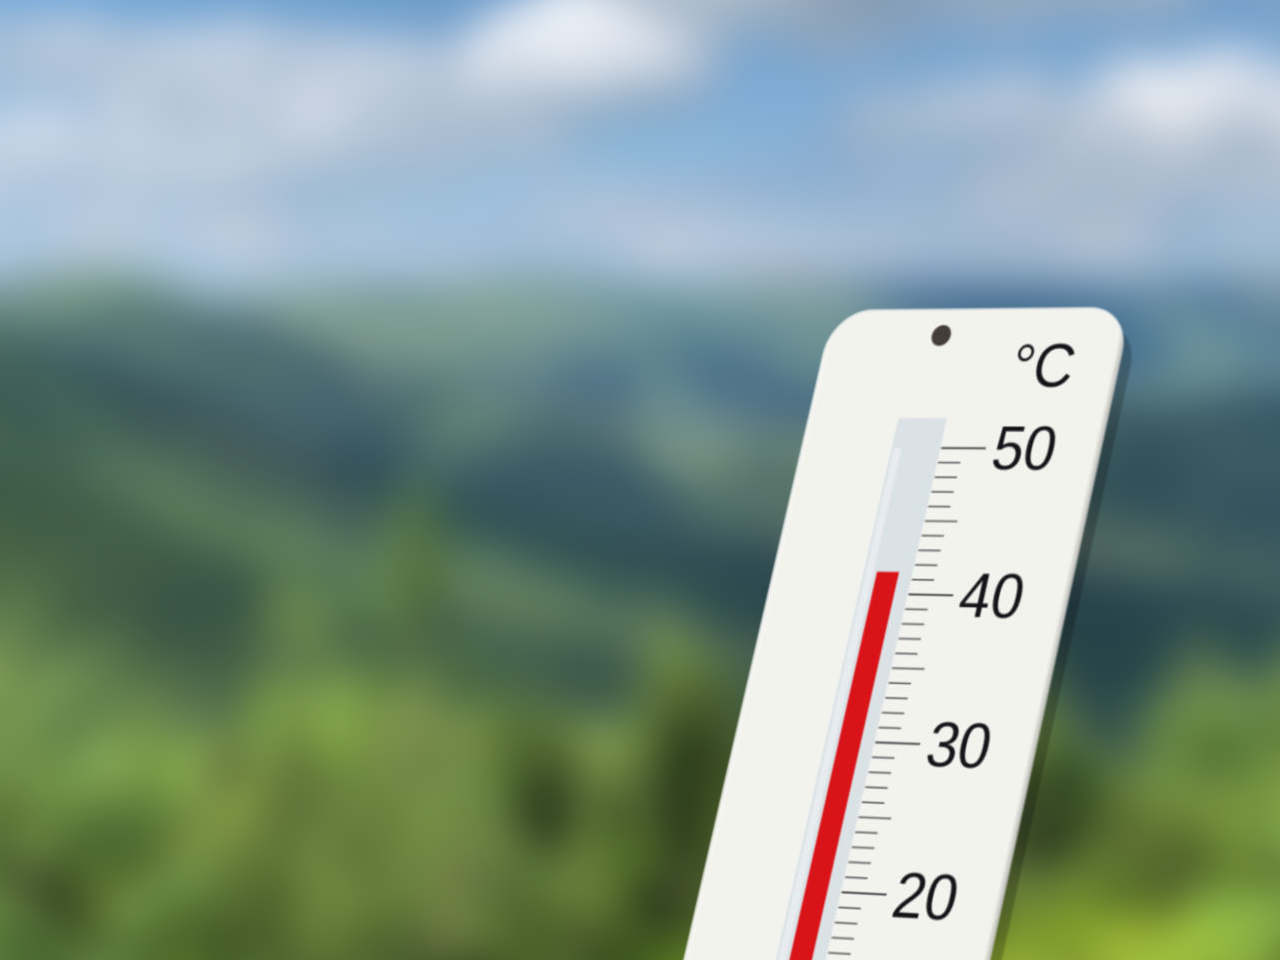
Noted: °C 41.5
